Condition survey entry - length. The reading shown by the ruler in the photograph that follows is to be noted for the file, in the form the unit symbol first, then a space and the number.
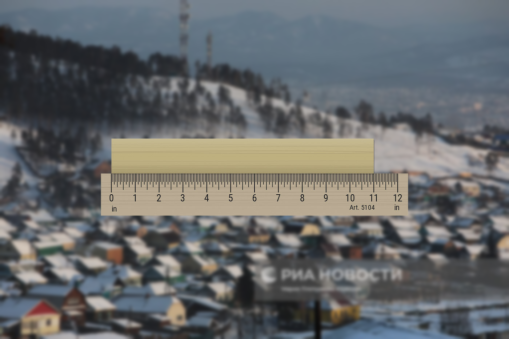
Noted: in 11
